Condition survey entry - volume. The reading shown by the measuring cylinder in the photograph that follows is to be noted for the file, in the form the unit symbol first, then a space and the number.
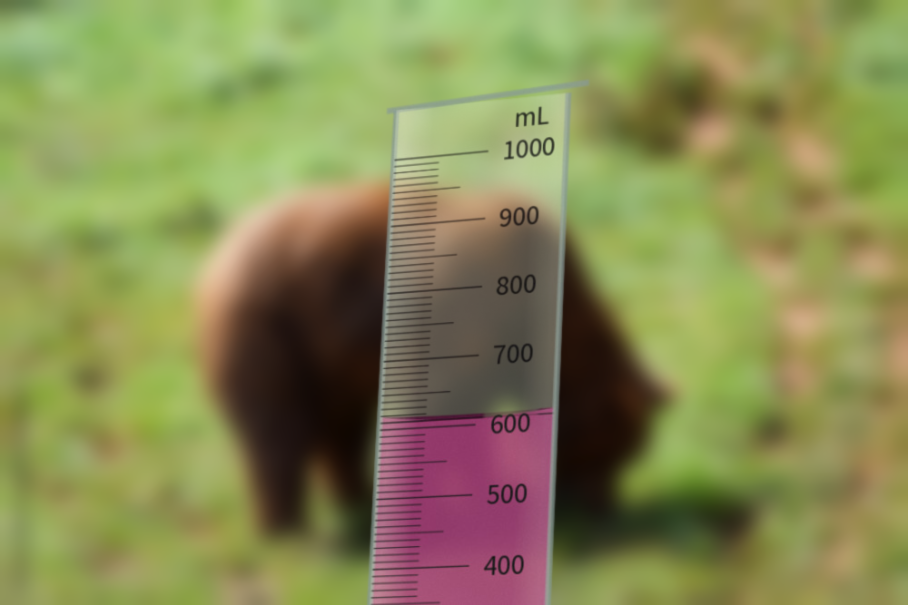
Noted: mL 610
